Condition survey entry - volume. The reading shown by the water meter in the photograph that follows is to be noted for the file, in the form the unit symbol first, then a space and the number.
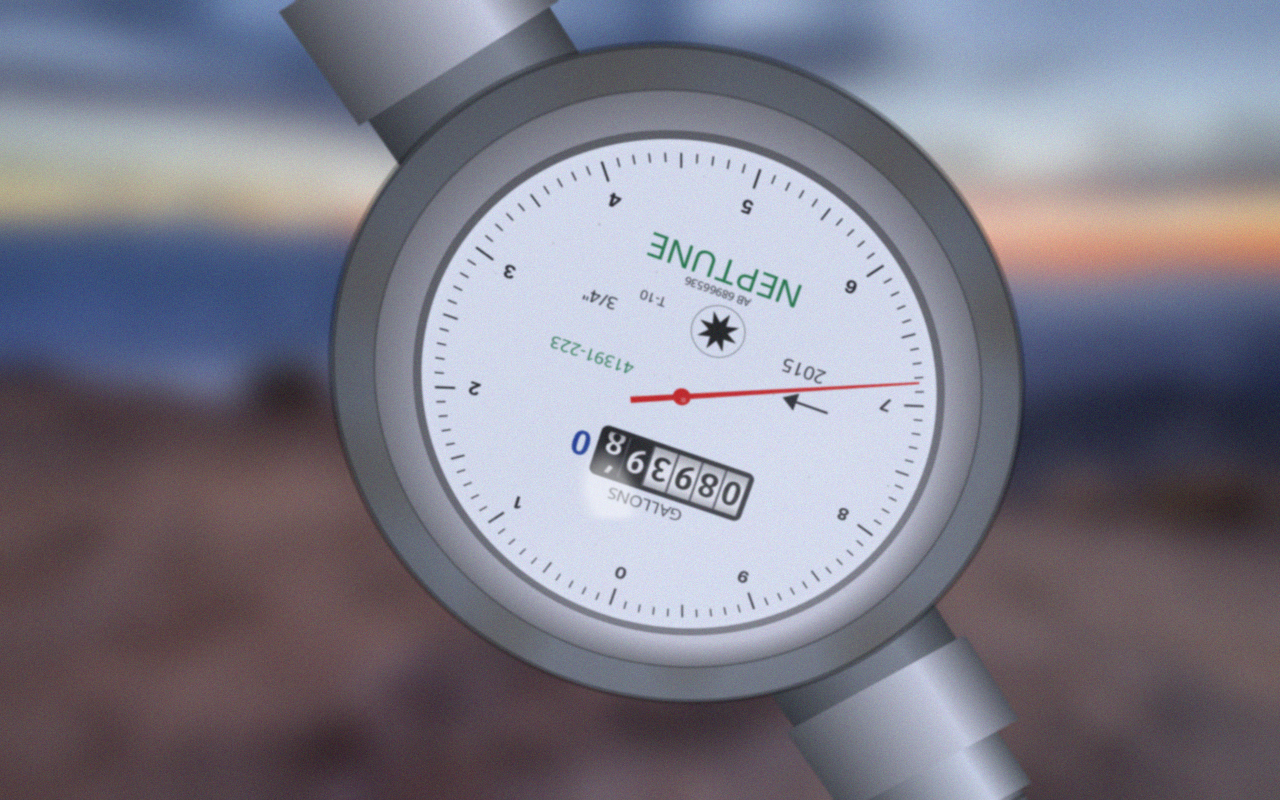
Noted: gal 893976.8
